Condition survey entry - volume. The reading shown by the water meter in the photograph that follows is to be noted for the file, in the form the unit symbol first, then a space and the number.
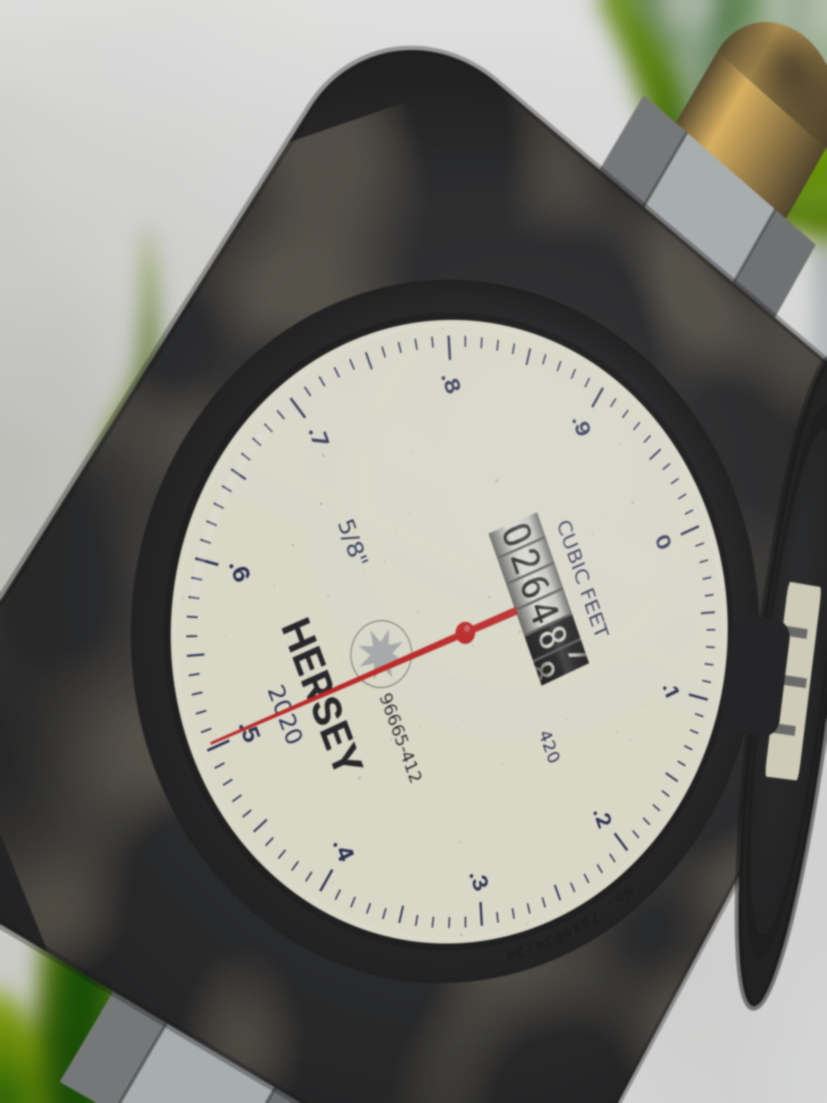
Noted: ft³ 26487.50
